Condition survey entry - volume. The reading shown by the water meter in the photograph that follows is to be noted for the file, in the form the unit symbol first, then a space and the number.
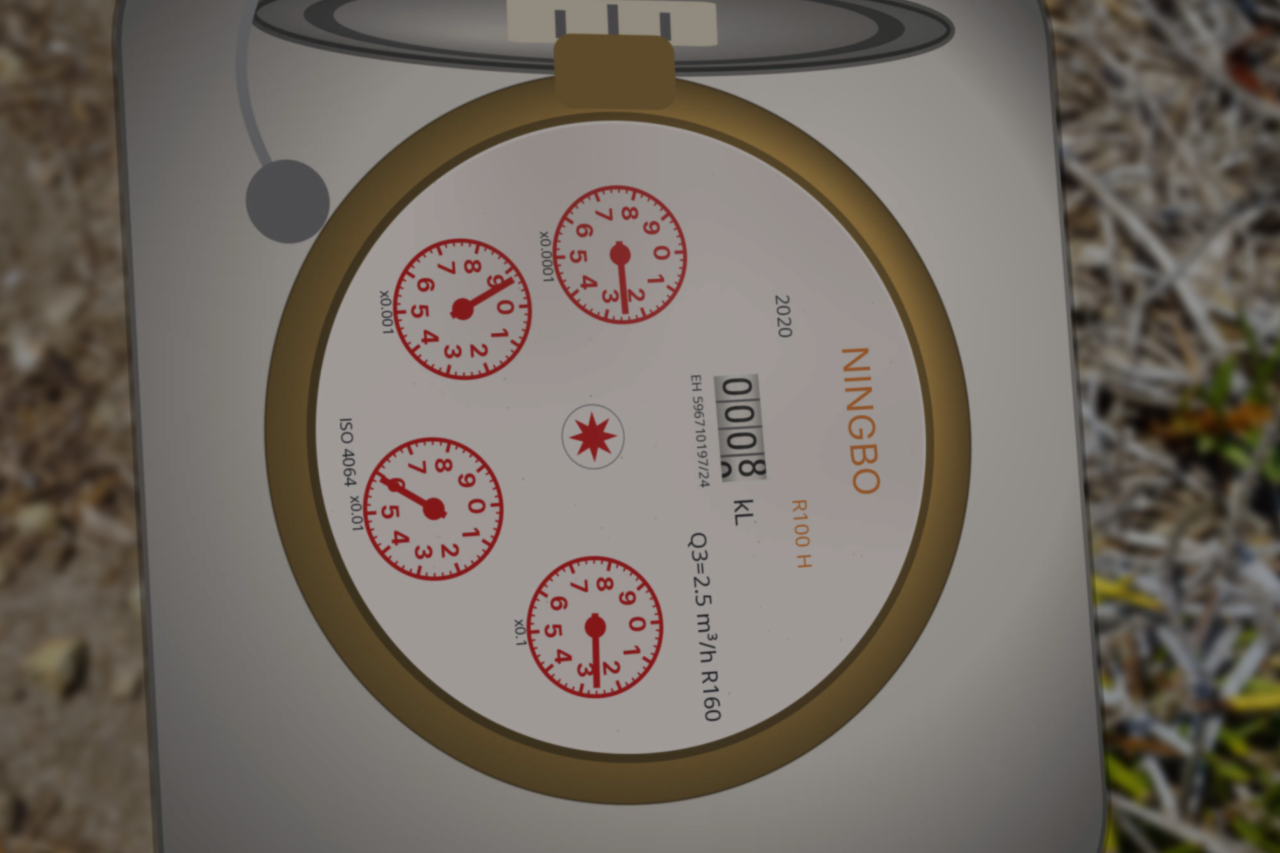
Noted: kL 8.2592
